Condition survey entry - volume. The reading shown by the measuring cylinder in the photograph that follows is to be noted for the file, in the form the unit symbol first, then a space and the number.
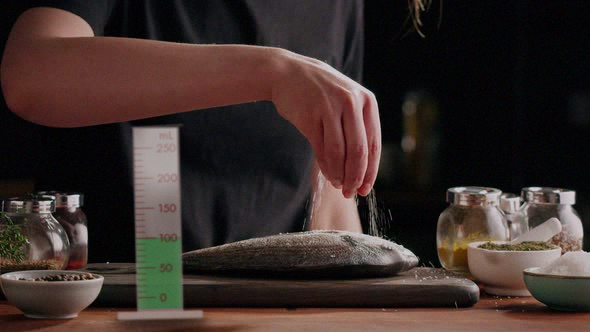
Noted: mL 100
